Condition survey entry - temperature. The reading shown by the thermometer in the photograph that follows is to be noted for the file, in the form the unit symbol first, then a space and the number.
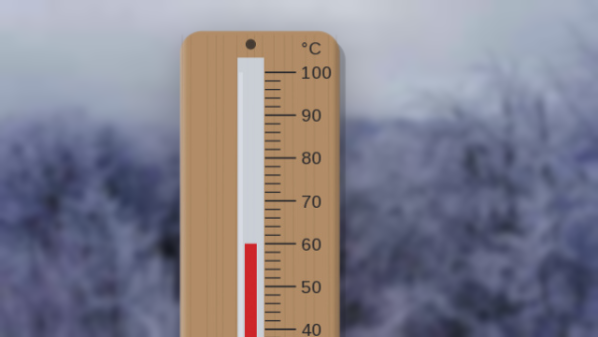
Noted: °C 60
